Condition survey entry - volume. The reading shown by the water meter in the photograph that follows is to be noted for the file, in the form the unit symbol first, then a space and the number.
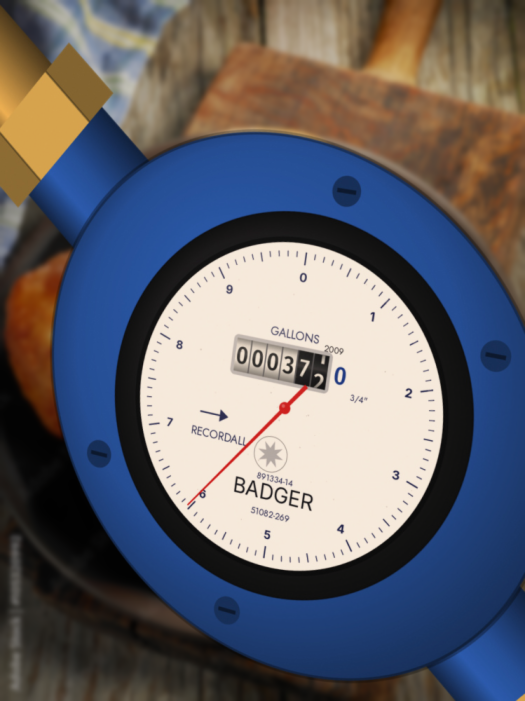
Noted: gal 3716.0
